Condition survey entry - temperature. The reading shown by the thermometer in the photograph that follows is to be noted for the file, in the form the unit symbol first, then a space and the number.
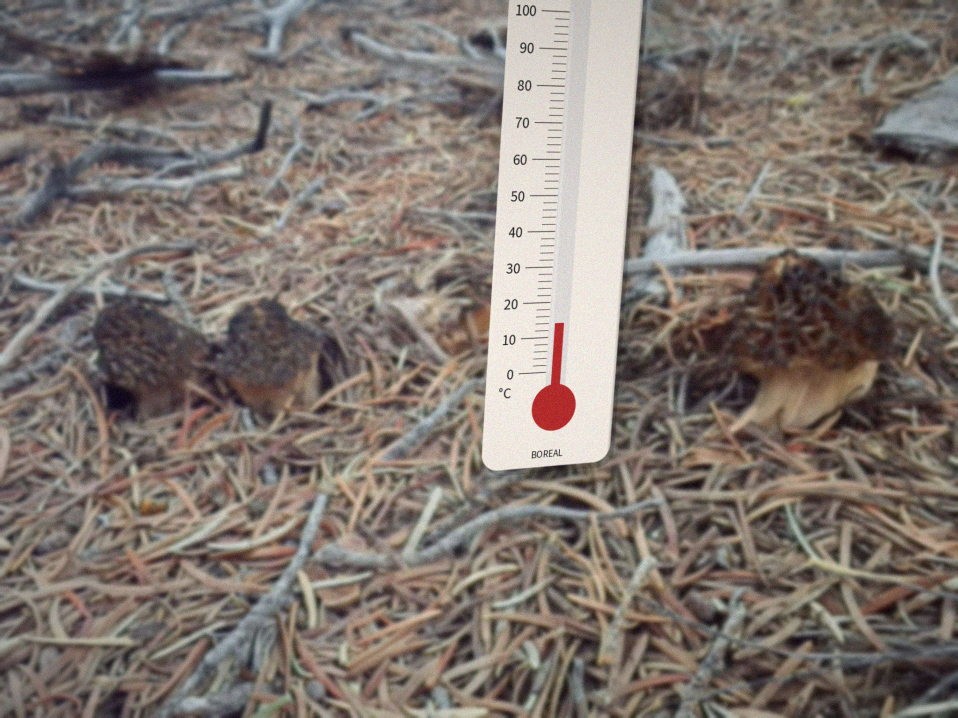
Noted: °C 14
